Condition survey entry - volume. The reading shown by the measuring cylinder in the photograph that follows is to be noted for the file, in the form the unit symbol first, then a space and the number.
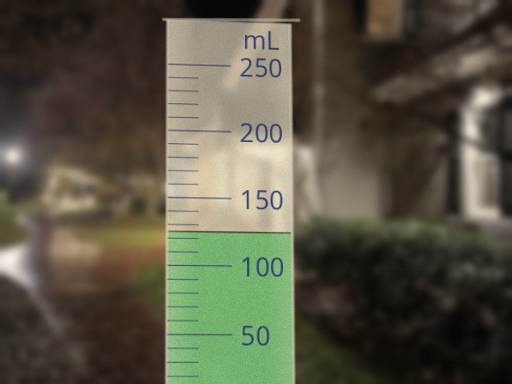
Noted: mL 125
